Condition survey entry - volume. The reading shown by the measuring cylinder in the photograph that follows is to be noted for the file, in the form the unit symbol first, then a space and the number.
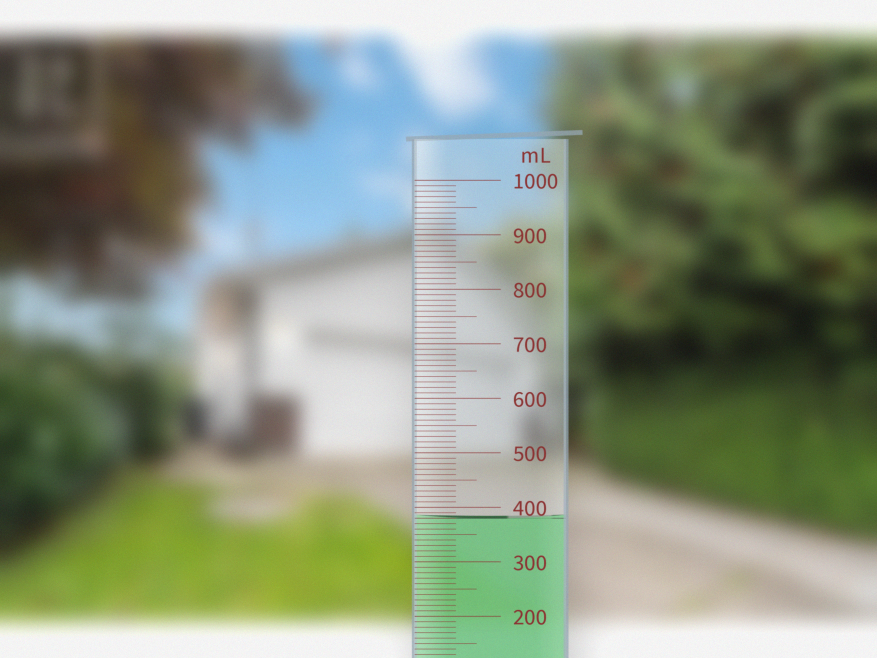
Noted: mL 380
